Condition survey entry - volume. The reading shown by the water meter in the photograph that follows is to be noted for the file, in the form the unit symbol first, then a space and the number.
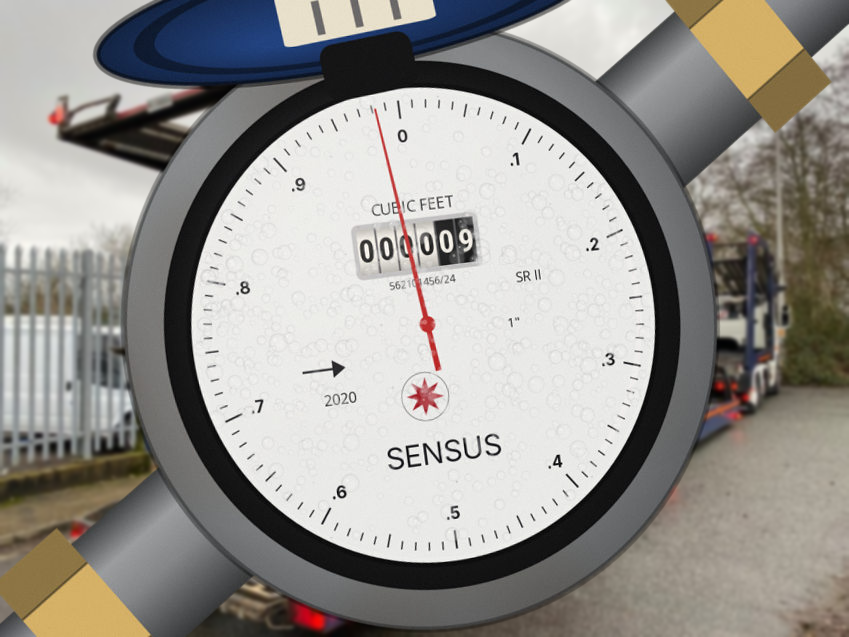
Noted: ft³ 8.98
